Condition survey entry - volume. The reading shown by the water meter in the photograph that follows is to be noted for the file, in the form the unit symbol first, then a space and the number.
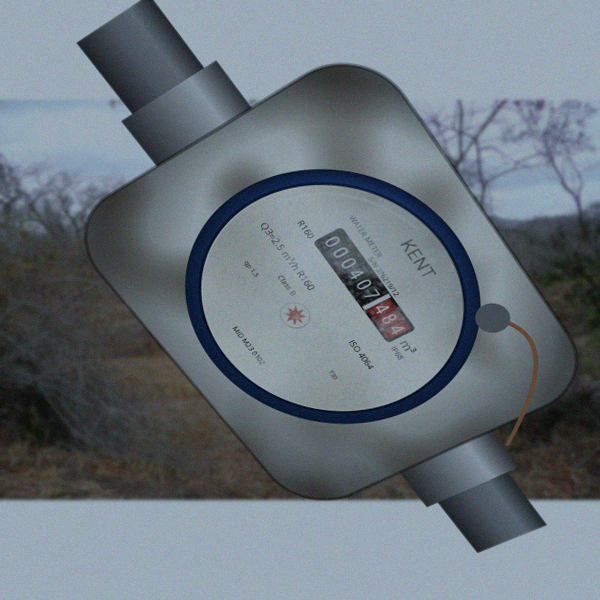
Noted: m³ 407.484
